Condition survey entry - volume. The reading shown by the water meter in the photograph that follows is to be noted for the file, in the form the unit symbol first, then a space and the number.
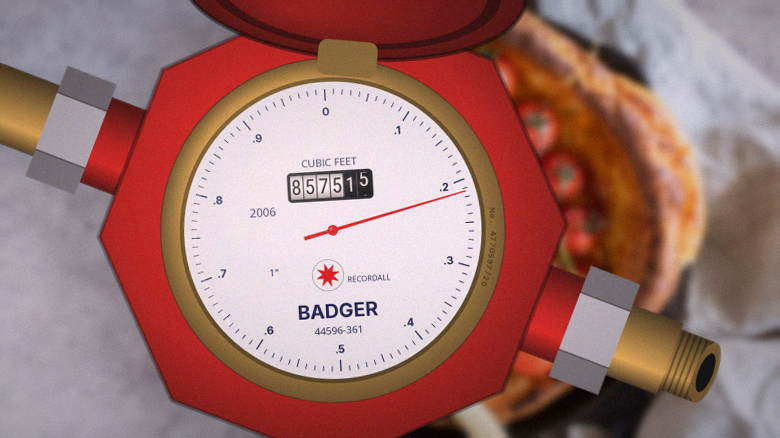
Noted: ft³ 857515.21
